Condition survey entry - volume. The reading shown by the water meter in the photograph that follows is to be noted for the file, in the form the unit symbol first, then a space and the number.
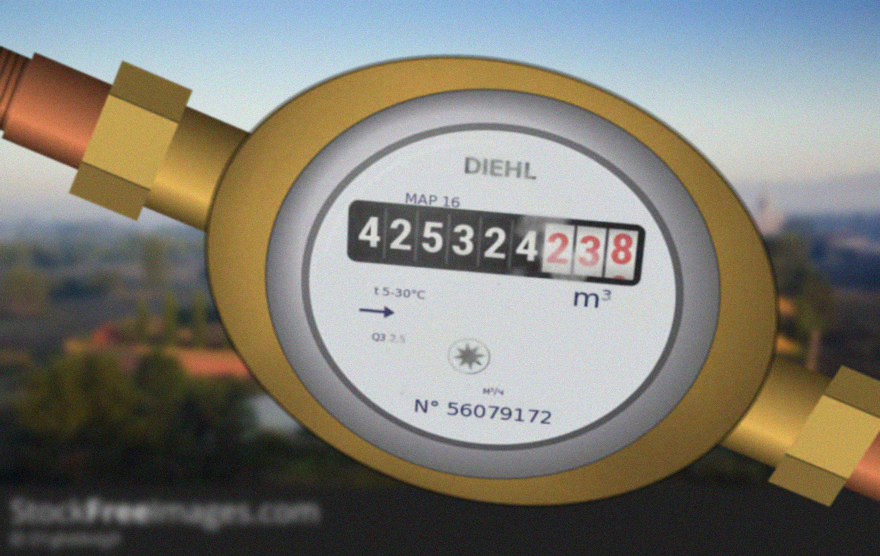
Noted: m³ 425324.238
